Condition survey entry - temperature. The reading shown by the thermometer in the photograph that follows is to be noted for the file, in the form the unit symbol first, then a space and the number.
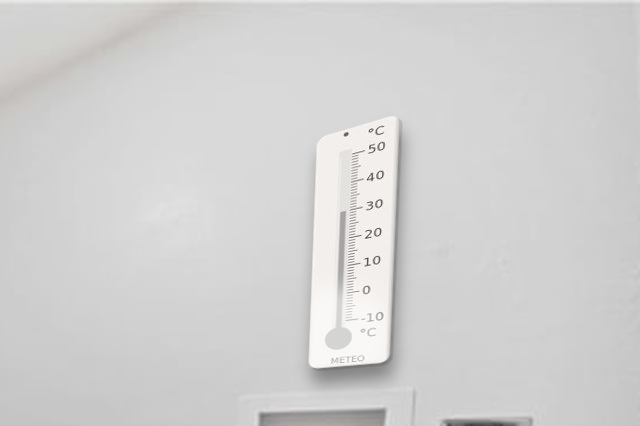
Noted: °C 30
